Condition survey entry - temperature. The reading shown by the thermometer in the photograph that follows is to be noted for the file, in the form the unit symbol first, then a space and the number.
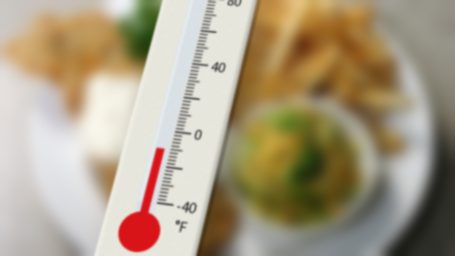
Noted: °F -10
